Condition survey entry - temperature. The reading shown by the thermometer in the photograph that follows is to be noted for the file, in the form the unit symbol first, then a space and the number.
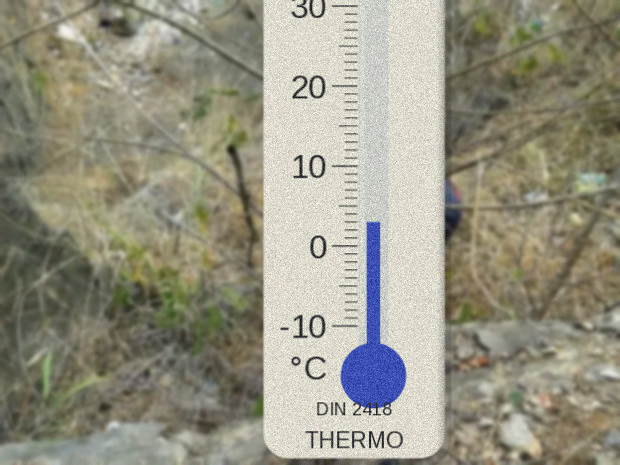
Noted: °C 3
